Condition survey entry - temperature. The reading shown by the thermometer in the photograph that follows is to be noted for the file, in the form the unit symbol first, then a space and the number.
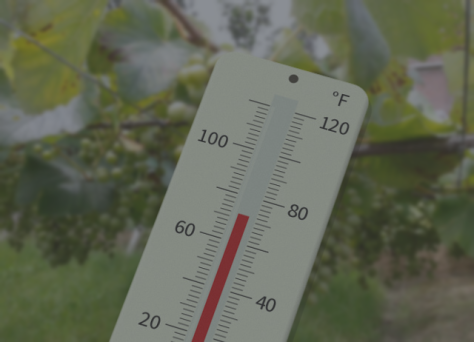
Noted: °F 72
